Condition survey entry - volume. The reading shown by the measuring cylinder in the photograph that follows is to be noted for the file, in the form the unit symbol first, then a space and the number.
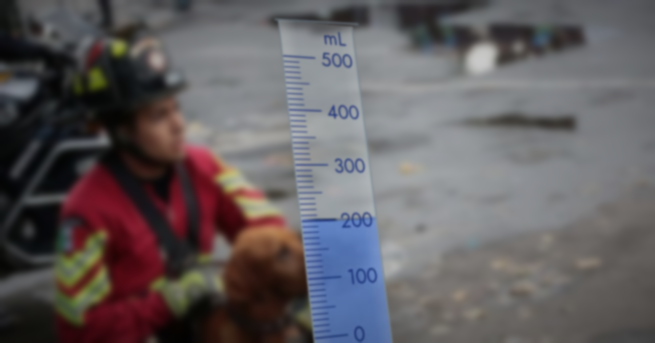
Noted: mL 200
